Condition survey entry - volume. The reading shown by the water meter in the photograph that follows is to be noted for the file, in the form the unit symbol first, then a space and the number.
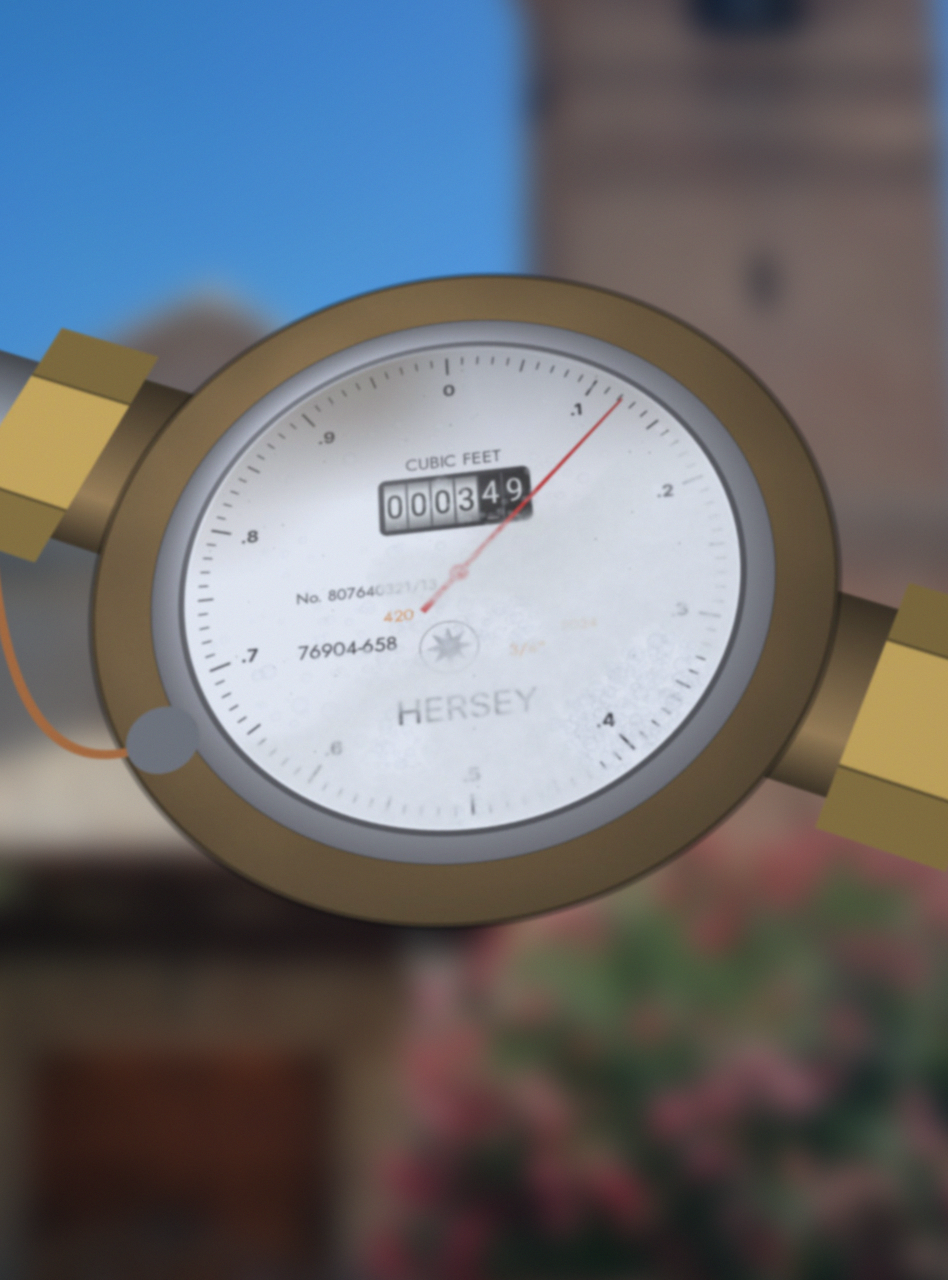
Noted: ft³ 349.12
